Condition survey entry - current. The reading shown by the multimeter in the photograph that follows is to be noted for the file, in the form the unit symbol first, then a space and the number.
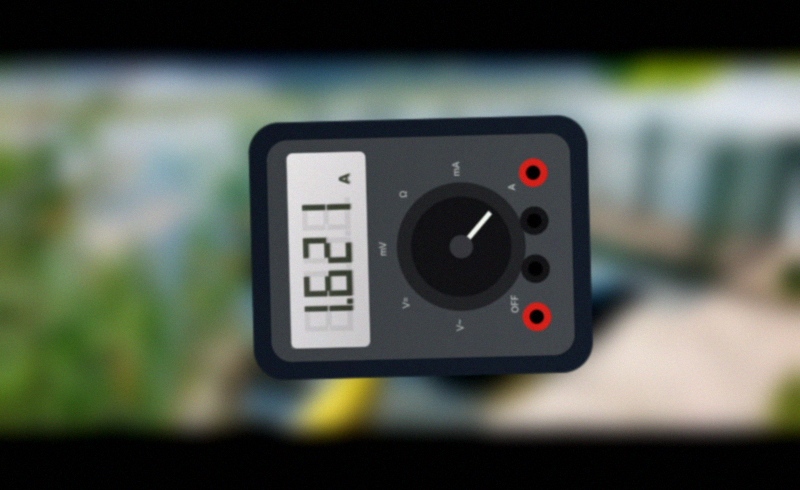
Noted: A 1.621
